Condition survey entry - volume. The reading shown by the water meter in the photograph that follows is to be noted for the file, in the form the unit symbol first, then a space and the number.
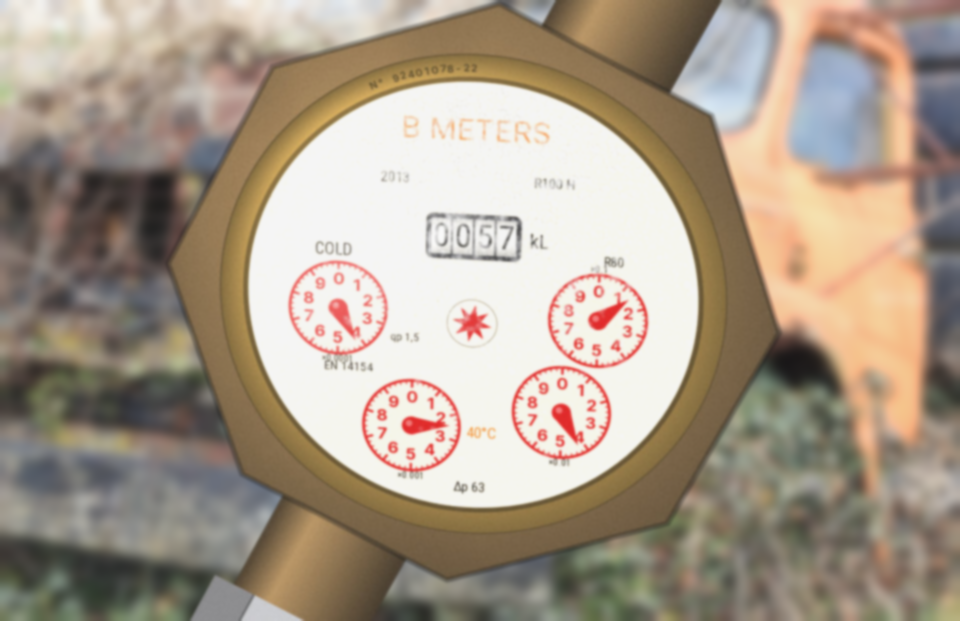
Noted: kL 57.1424
